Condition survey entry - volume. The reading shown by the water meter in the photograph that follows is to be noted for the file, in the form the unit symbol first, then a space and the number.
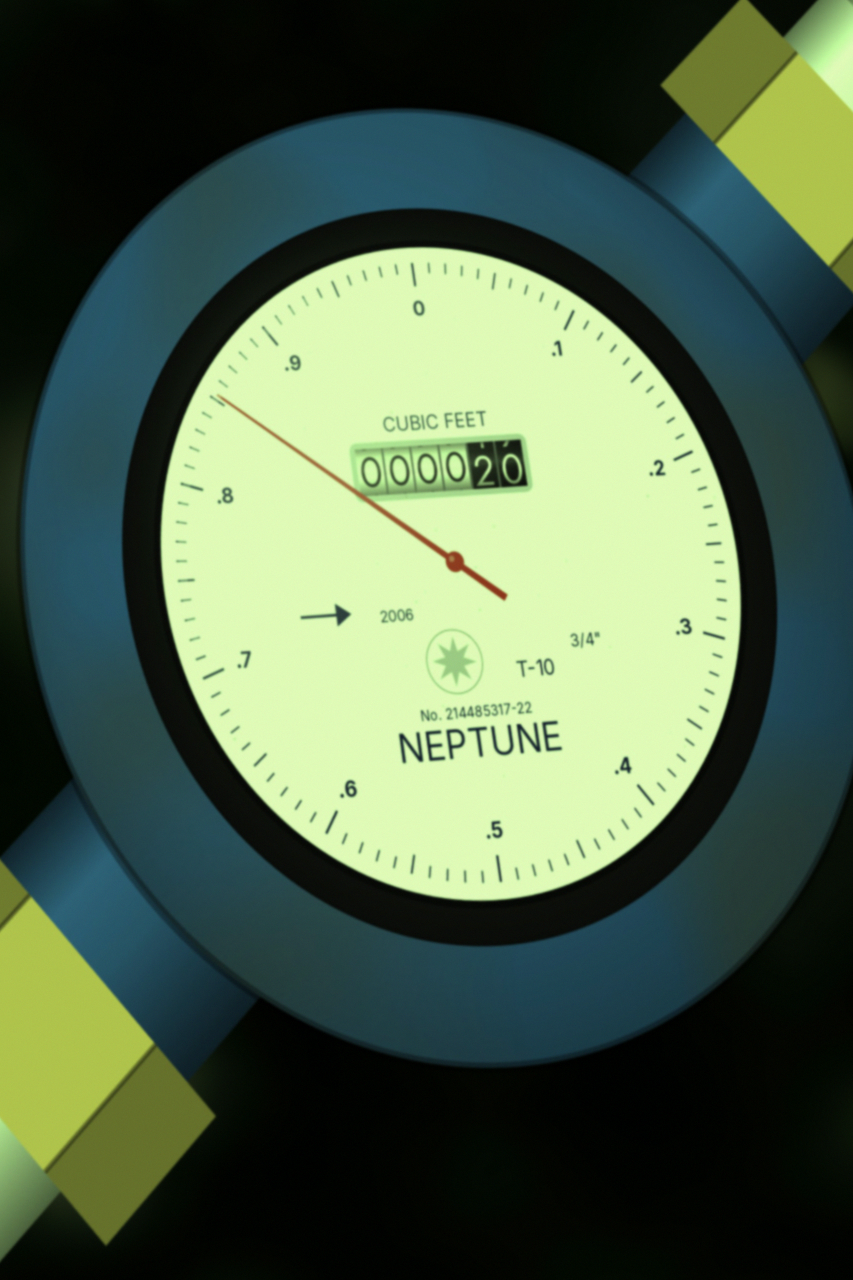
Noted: ft³ 19.85
